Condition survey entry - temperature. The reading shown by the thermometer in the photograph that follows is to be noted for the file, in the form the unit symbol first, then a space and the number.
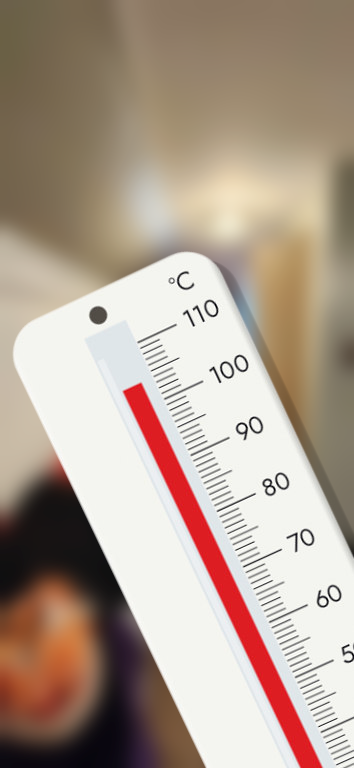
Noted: °C 104
